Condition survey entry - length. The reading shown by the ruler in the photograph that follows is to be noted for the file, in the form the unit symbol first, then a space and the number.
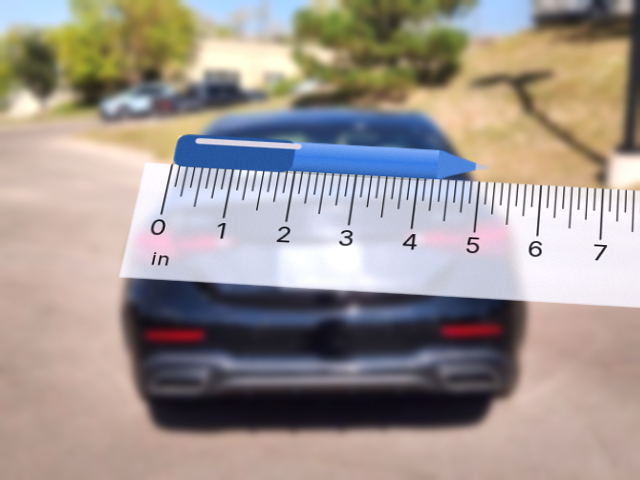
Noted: in 5.125
